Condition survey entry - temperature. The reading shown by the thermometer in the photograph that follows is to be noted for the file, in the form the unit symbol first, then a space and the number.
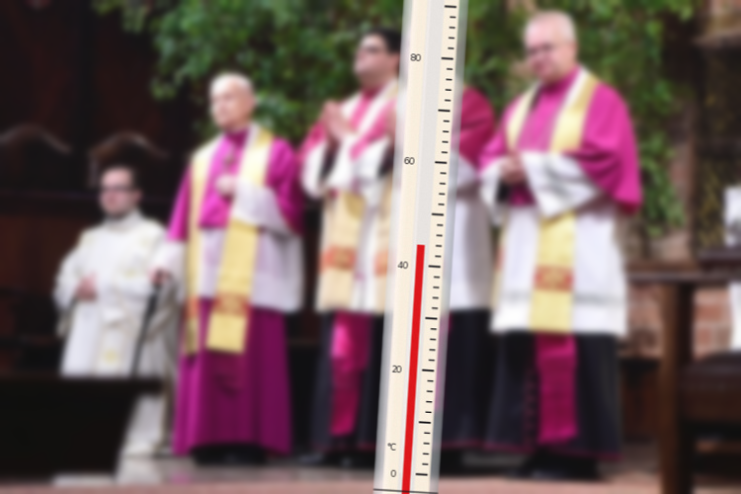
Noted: °C 44
